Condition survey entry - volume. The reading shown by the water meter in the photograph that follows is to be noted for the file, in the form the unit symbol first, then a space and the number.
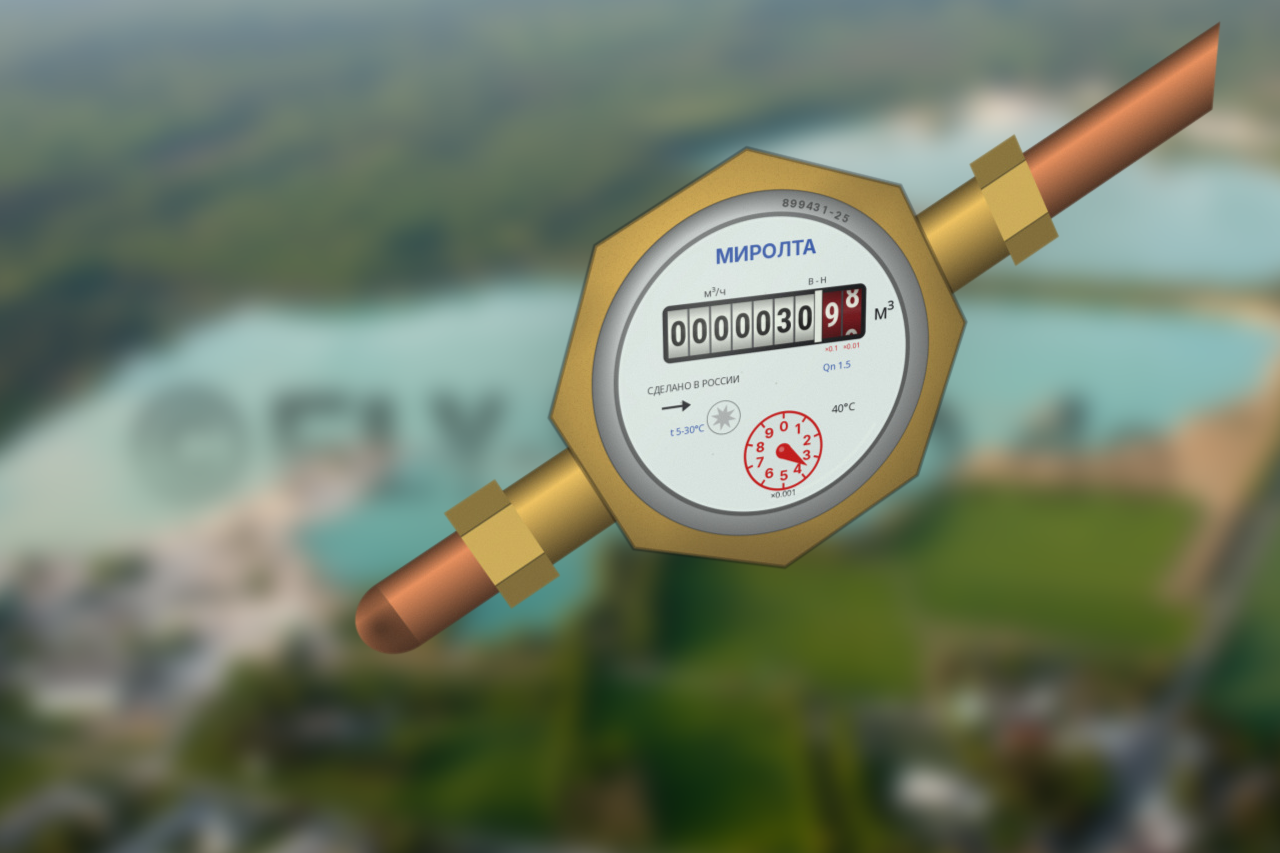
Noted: m³ 30.983
